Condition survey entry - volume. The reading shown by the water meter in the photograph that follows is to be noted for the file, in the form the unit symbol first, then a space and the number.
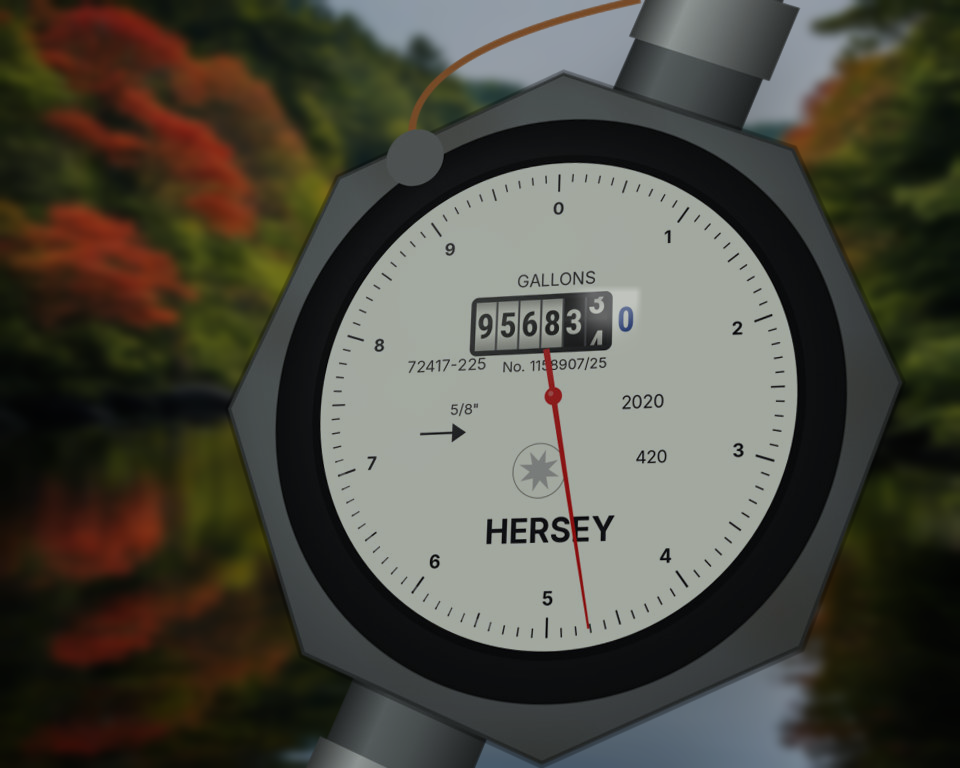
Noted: gal 9568334.7
